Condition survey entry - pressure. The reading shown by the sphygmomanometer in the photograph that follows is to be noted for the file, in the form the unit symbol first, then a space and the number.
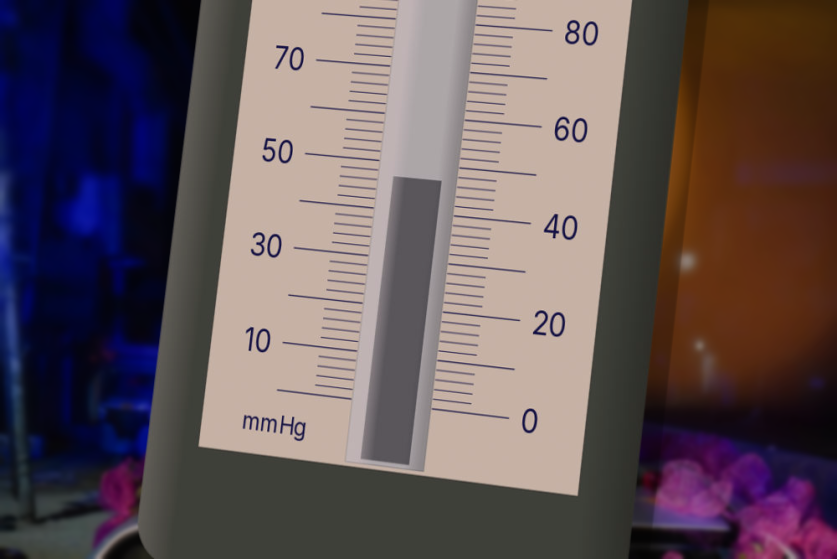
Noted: mmHg 47
